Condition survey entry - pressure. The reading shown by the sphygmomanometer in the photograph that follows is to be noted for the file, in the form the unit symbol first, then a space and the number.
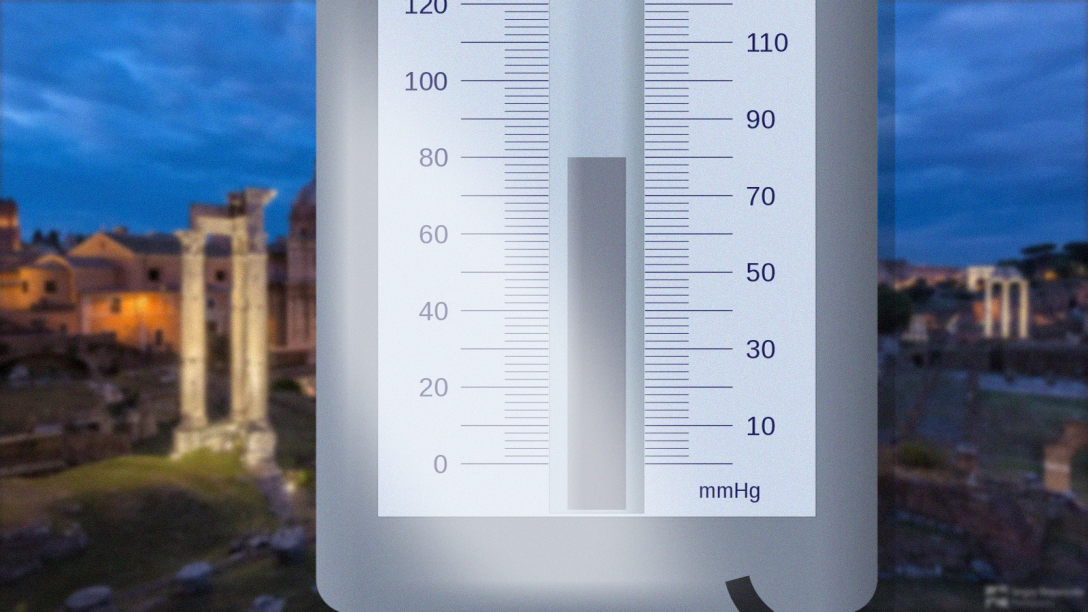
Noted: mmHg 80
